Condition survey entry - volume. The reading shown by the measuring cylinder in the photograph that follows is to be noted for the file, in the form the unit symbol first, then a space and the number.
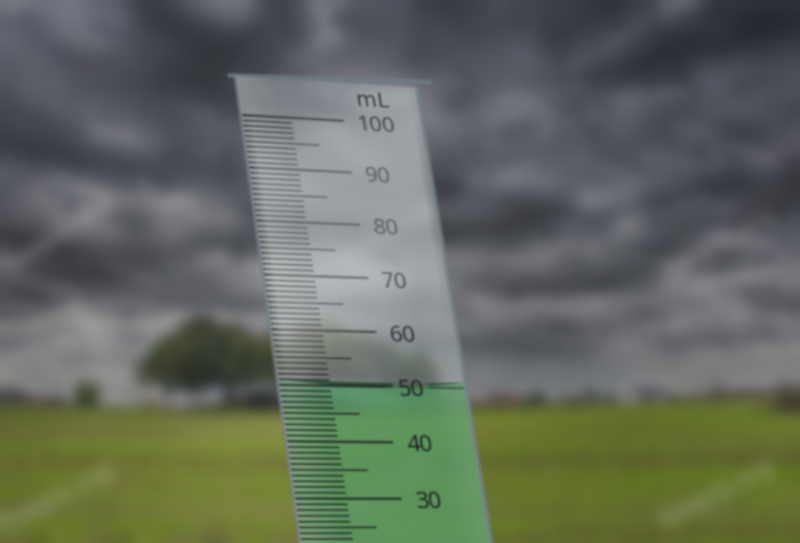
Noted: mL 50
